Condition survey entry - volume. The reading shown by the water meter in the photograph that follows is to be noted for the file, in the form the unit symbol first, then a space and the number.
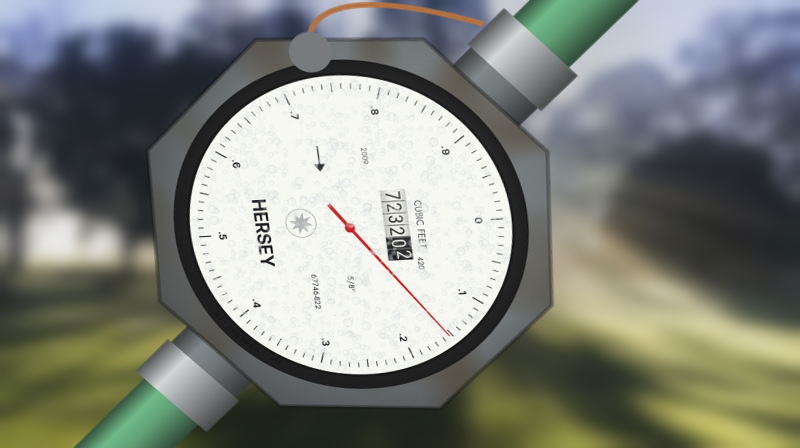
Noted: ft³ 723202.15
